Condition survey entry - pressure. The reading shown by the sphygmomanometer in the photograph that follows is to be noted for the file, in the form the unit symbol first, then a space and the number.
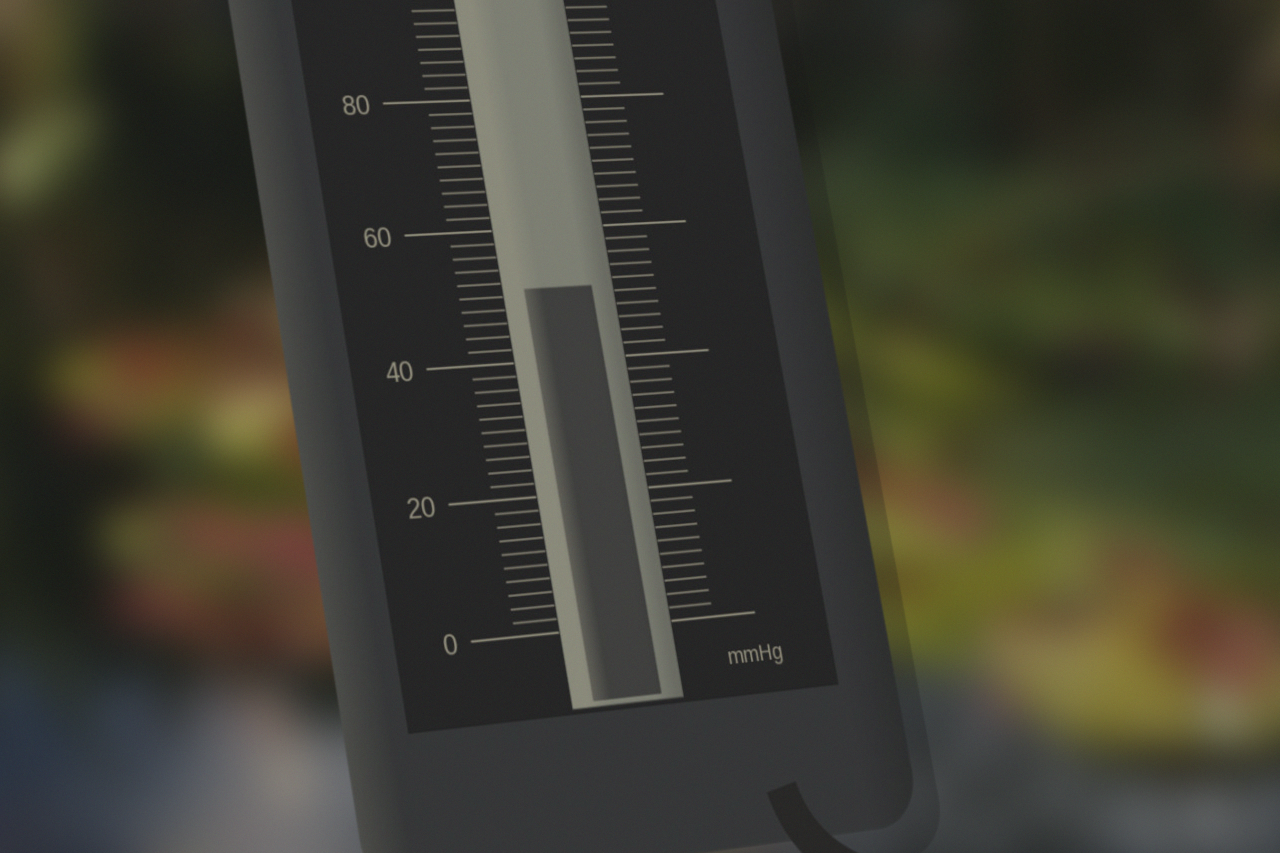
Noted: mmHg 51
